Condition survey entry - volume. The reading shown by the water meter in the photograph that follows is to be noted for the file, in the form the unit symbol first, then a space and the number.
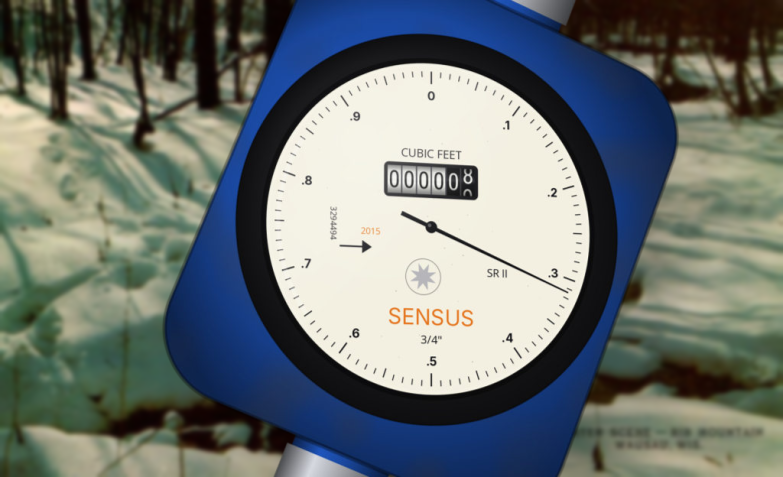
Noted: ft³ 8.31
